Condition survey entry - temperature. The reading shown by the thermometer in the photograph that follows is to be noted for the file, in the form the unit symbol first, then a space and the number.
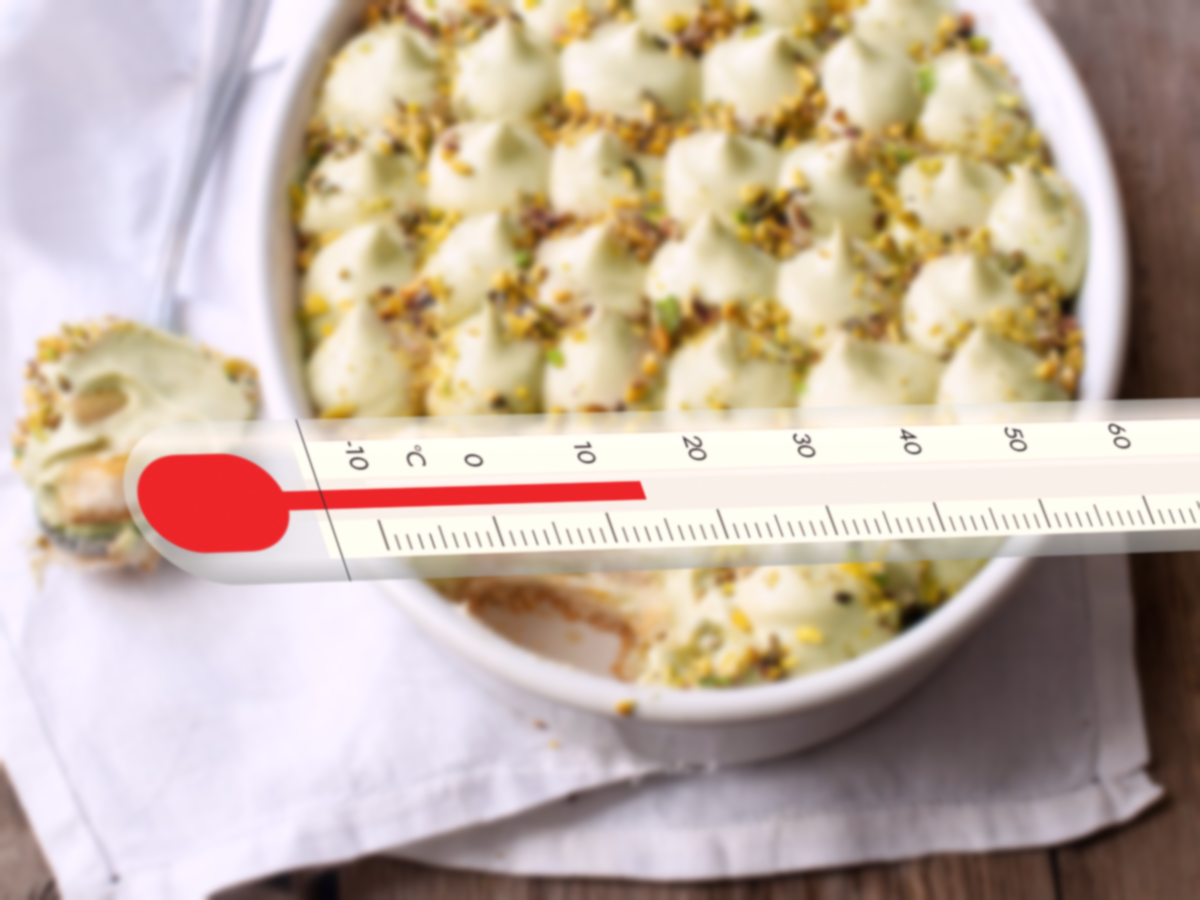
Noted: °C 14
